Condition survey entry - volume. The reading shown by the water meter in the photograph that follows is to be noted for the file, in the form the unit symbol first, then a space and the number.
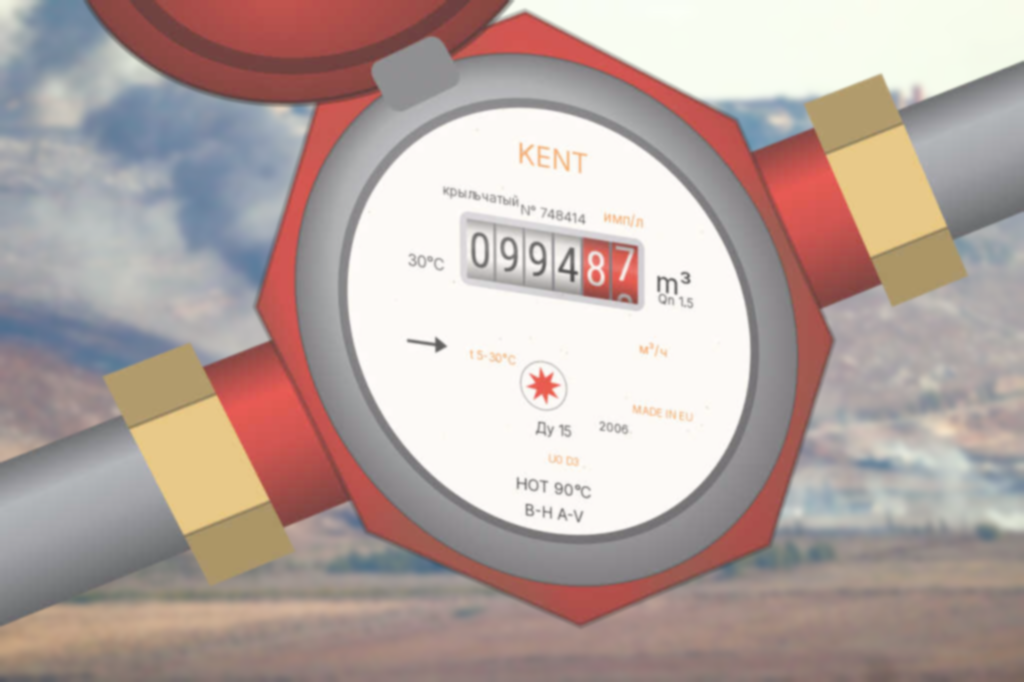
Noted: m³ 994.87
